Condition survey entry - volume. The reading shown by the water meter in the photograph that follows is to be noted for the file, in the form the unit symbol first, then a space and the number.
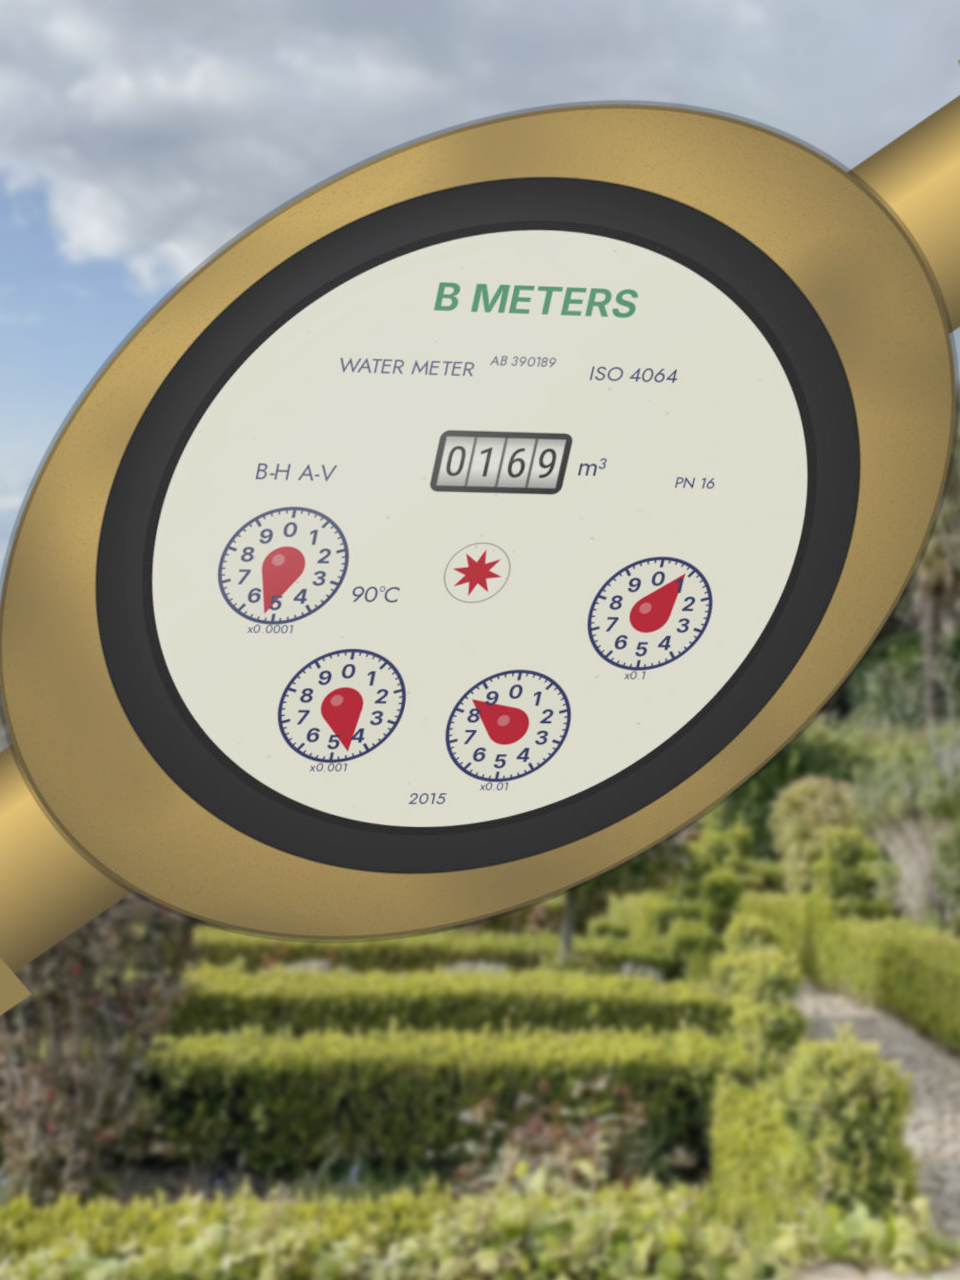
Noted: m³ 169.0845
